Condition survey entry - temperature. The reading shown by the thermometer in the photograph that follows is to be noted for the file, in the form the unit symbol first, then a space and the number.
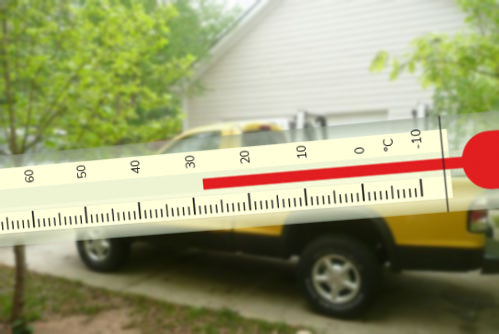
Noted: °C 28
